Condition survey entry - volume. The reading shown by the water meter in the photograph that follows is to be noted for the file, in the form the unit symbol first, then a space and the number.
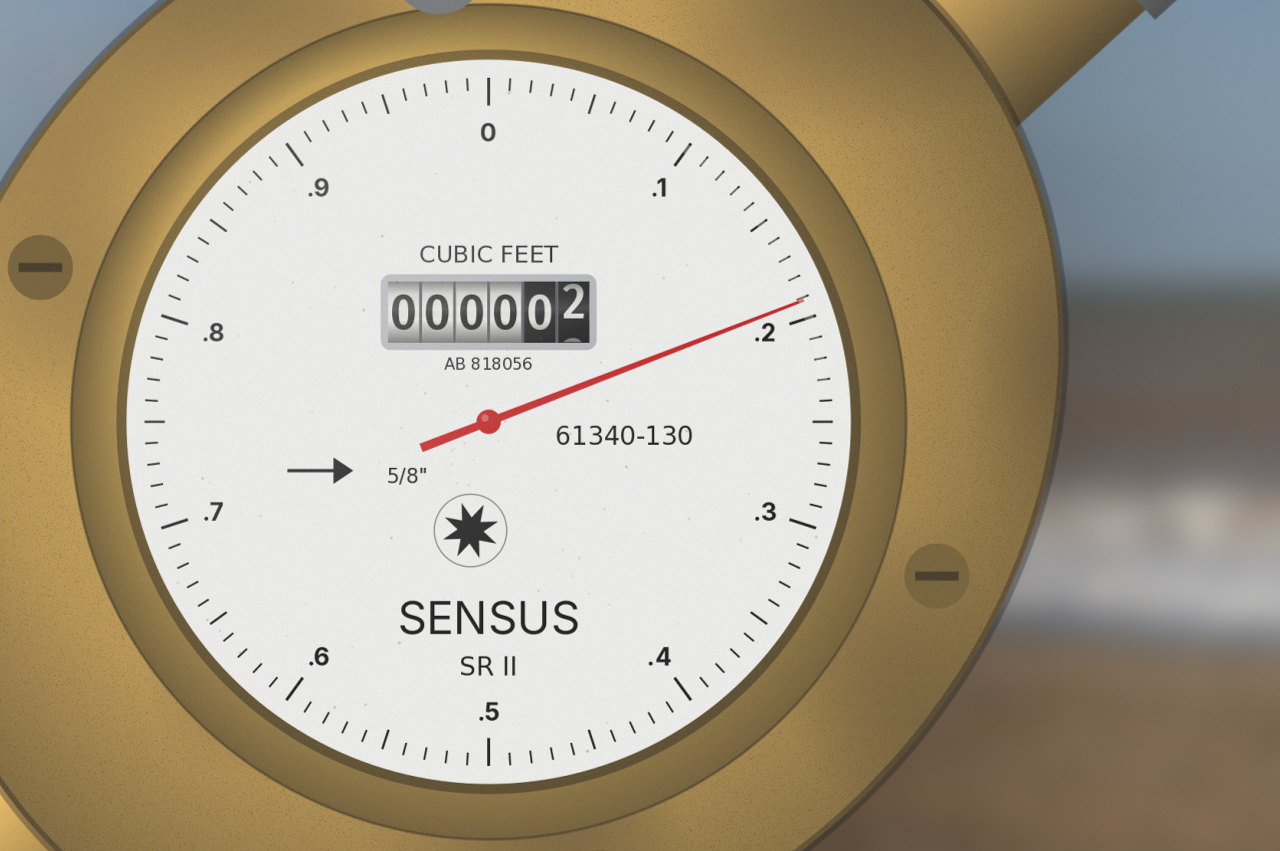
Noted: ft³ 2.19
